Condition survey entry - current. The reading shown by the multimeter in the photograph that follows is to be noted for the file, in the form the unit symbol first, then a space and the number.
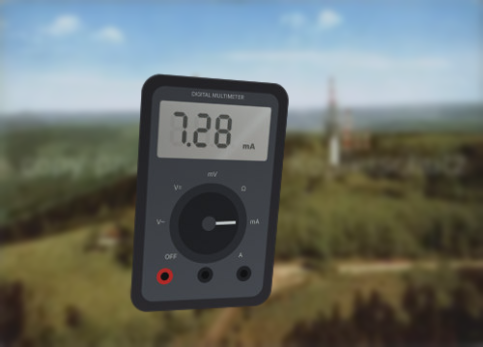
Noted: mA 7.28
